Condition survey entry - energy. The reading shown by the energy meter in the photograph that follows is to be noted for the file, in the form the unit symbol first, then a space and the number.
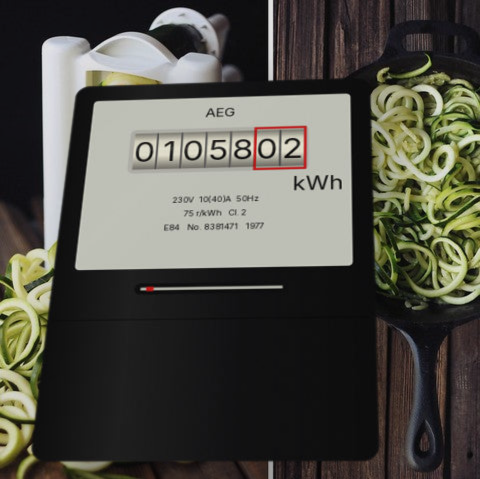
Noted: kWh 1058.02
